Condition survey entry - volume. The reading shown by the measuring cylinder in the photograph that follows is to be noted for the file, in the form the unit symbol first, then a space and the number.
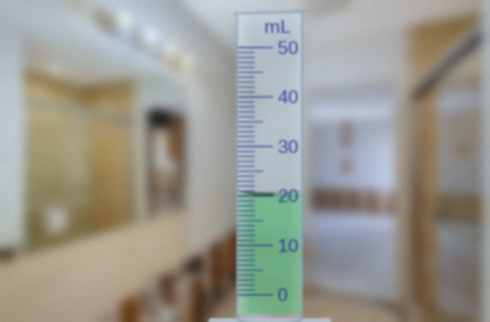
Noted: mL 20
